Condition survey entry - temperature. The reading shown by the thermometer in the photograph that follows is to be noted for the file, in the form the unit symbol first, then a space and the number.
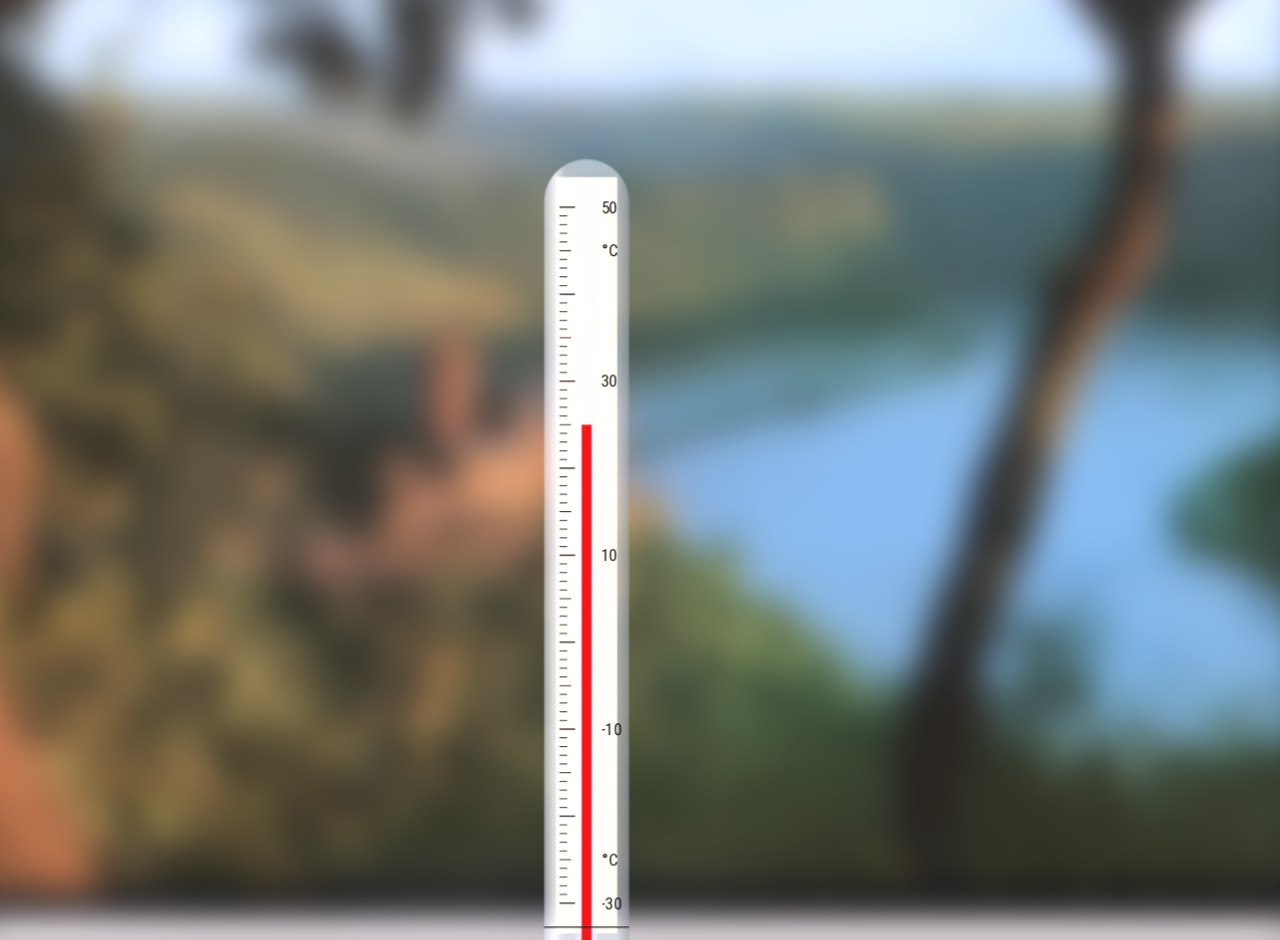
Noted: °C 25
